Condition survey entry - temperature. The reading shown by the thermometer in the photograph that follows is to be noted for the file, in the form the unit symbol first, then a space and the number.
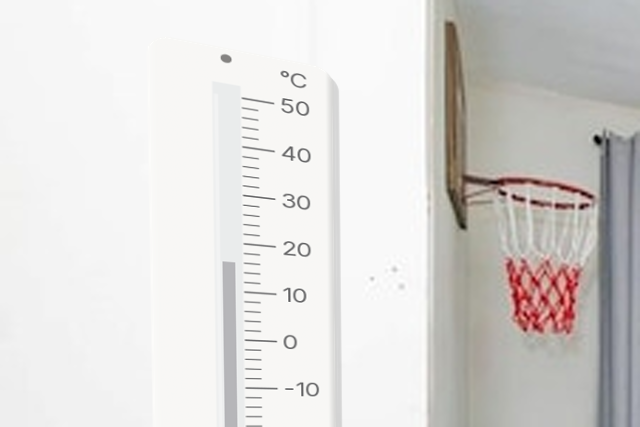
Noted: °C 16
